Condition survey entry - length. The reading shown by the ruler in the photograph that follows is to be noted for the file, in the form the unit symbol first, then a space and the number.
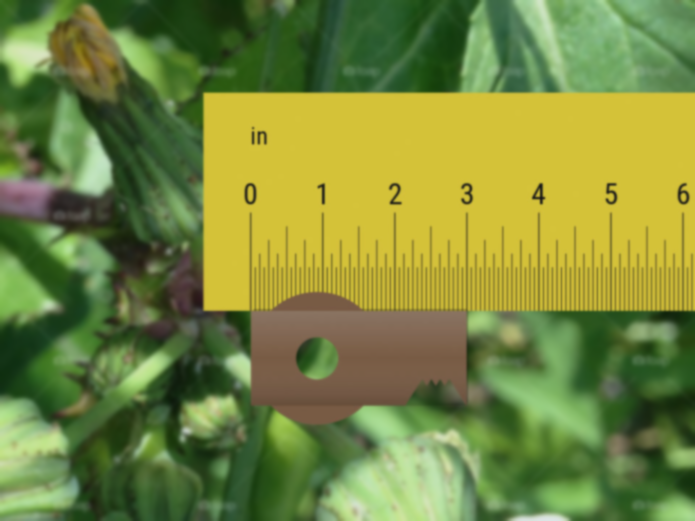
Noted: in 3
